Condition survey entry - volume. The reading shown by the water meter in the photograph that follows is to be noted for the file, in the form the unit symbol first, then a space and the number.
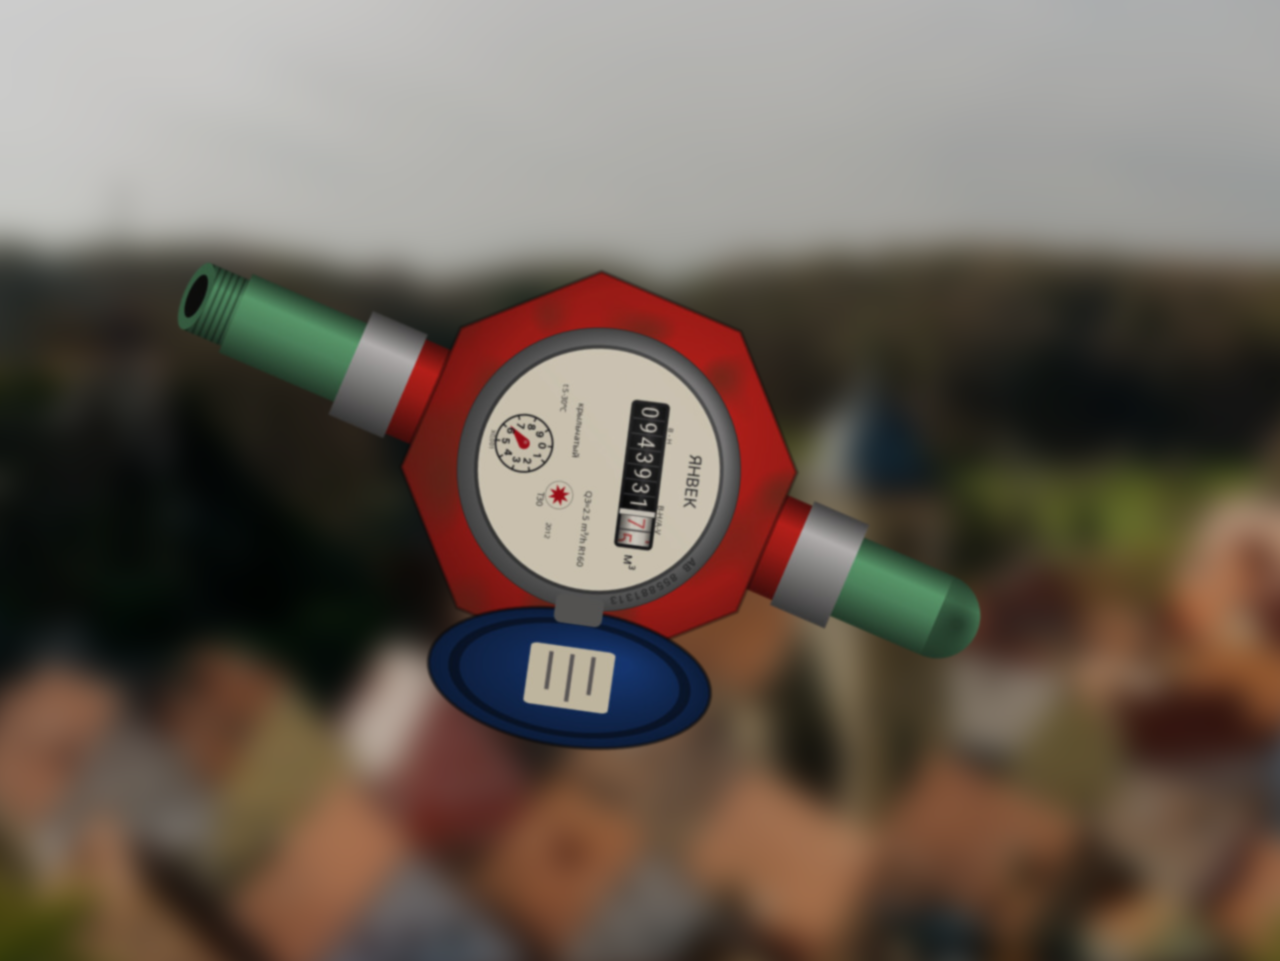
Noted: m³ 943931.746
